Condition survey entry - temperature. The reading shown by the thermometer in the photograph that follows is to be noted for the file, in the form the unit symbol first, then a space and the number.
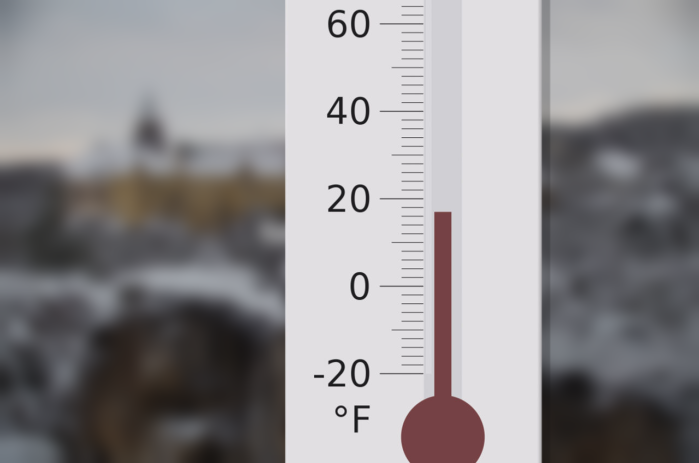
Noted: °F 17
